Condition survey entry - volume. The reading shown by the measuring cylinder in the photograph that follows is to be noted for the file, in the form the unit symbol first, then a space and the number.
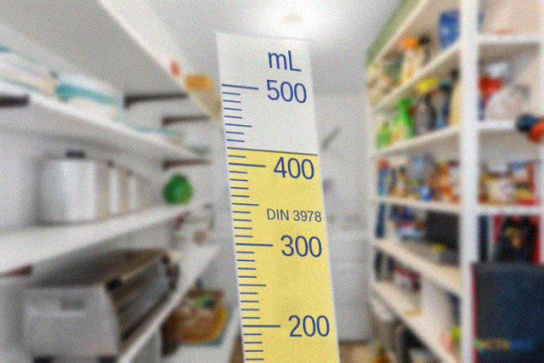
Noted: mL 420
